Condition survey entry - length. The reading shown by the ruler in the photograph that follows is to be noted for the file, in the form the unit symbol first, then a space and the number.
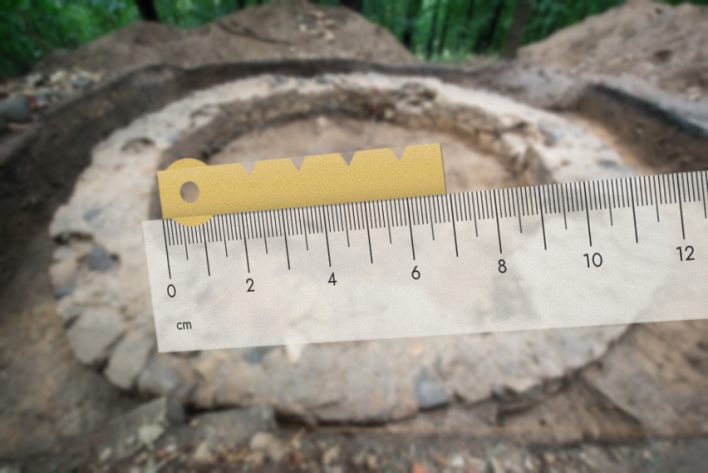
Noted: cm 6.9
